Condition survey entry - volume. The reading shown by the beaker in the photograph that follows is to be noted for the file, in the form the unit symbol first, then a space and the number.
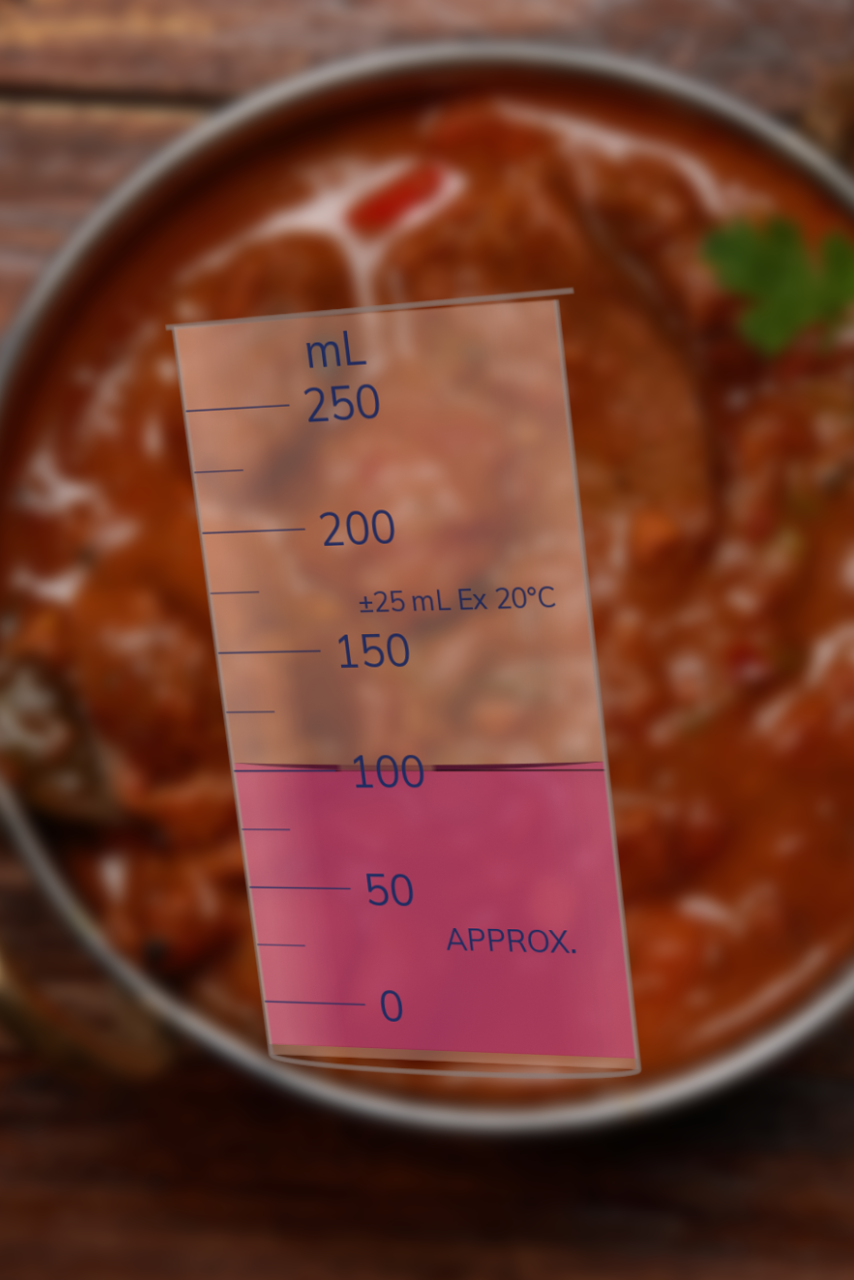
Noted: mL 100
